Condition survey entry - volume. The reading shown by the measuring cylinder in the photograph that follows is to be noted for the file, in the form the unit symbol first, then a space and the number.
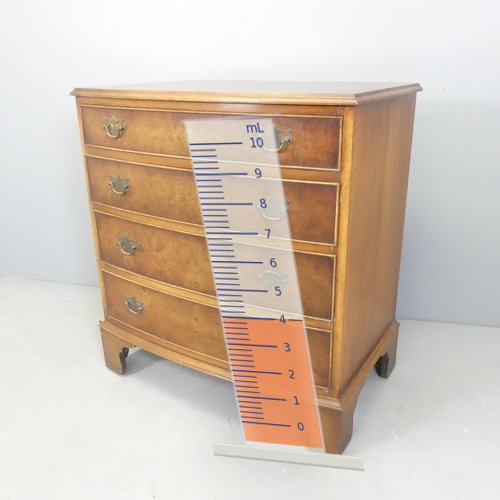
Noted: mL 4
